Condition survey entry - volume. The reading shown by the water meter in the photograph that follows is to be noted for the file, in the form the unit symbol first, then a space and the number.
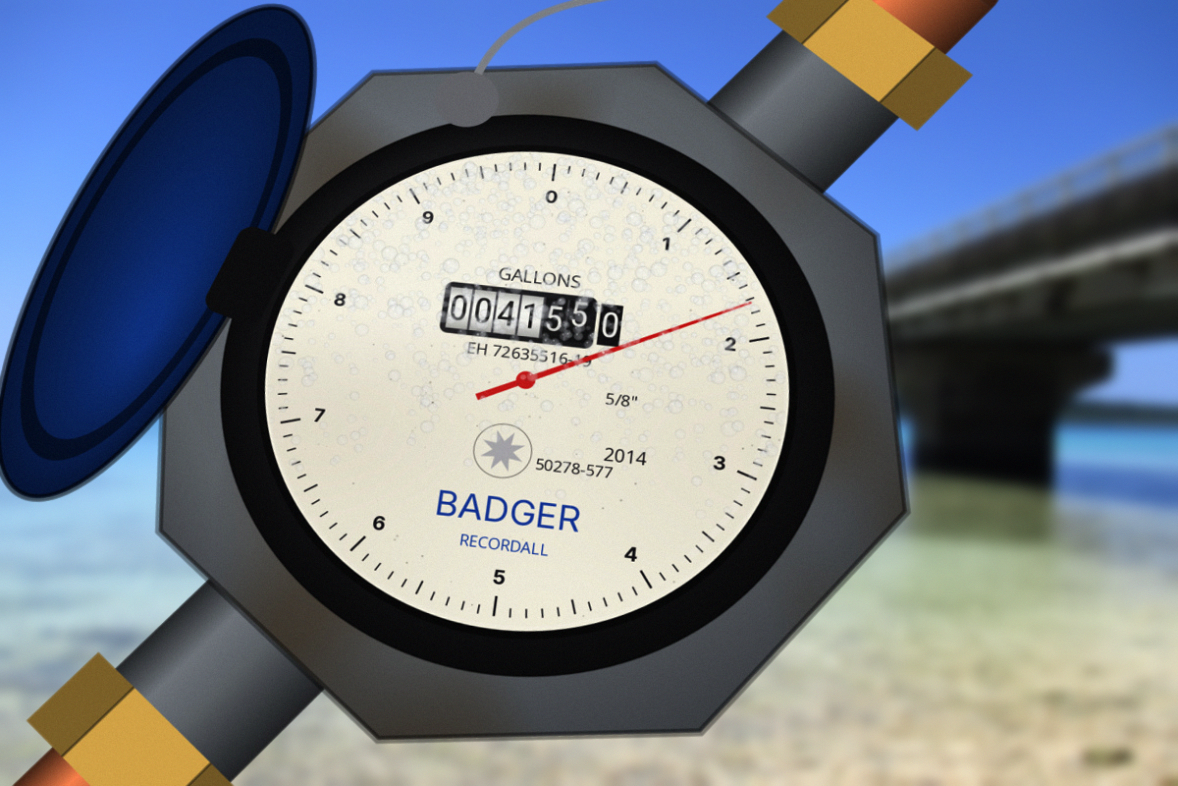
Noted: gal 41551.7
